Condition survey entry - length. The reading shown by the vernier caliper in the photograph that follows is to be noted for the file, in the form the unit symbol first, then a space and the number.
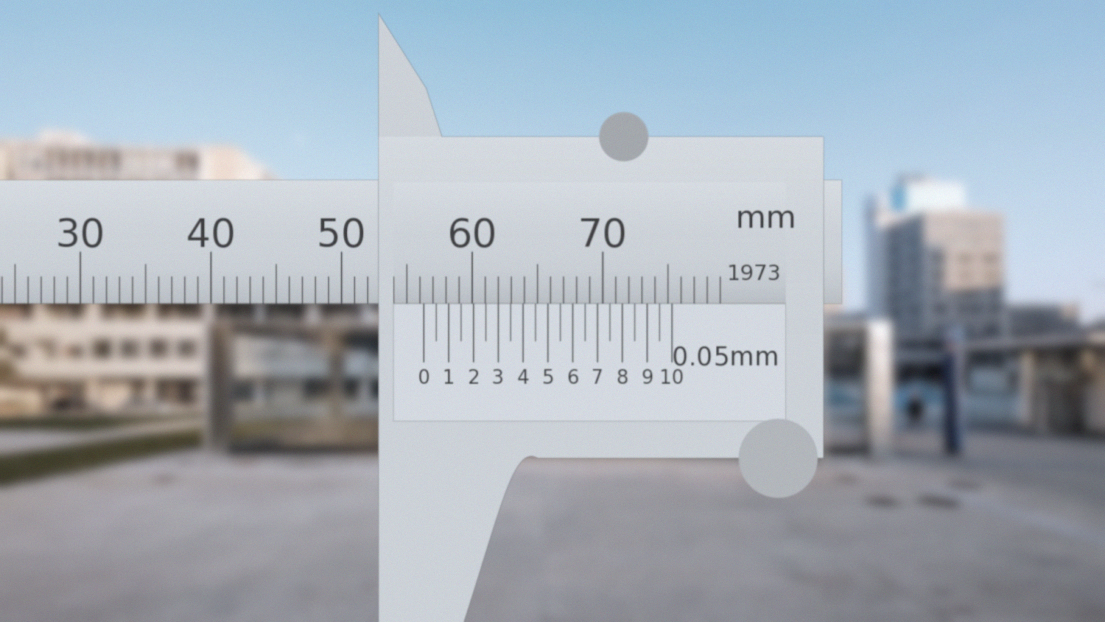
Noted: mm 56.3
